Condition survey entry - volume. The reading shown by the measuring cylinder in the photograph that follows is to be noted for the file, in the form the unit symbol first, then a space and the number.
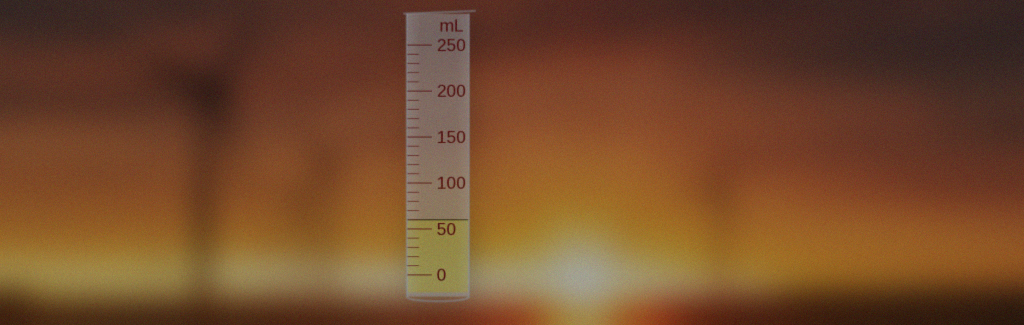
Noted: mL 60
